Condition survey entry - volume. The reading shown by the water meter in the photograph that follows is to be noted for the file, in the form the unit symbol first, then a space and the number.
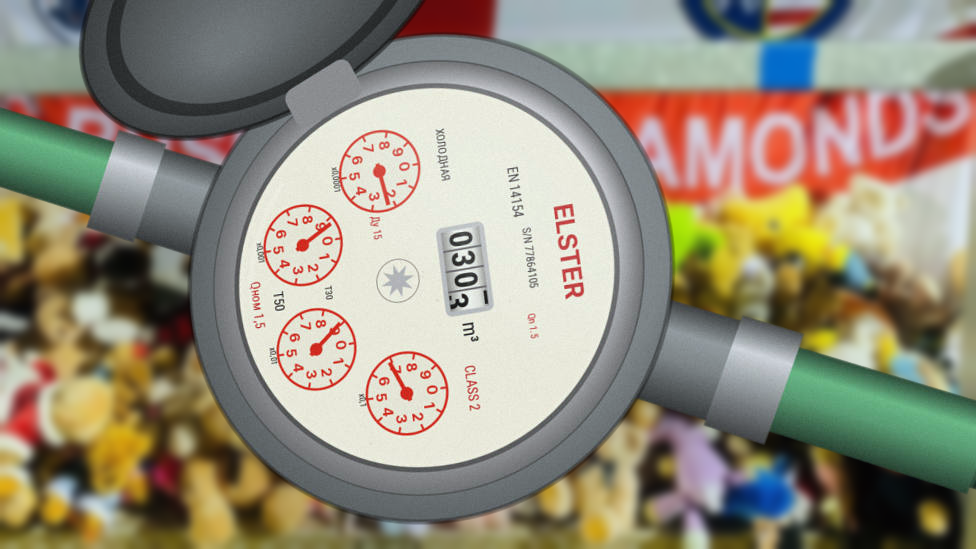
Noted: m³ 302.6892
